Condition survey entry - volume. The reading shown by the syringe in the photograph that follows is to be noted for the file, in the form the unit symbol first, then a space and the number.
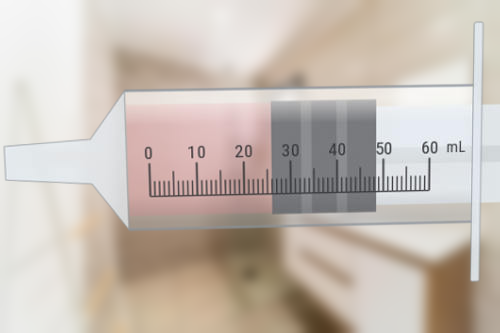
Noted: mL 26
